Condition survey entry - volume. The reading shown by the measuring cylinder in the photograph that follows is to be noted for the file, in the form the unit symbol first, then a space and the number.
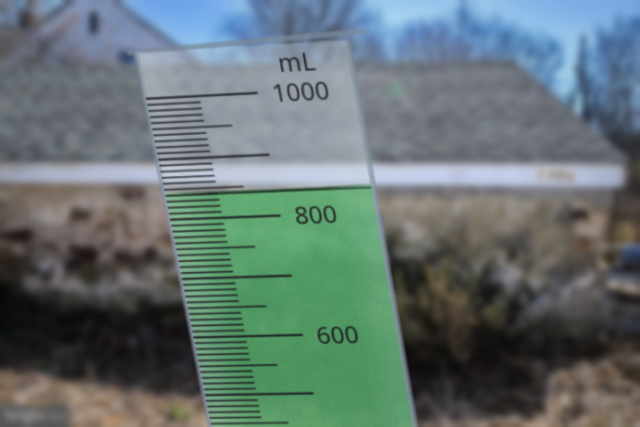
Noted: mL 840
